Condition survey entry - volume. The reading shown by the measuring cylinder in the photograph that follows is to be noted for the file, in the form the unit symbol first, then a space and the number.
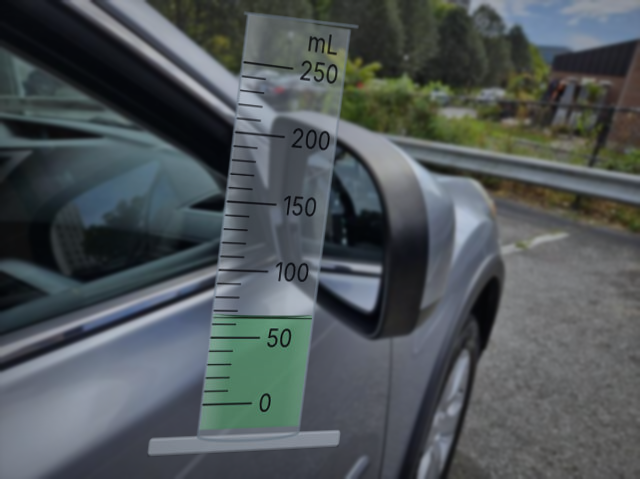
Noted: mL 65
